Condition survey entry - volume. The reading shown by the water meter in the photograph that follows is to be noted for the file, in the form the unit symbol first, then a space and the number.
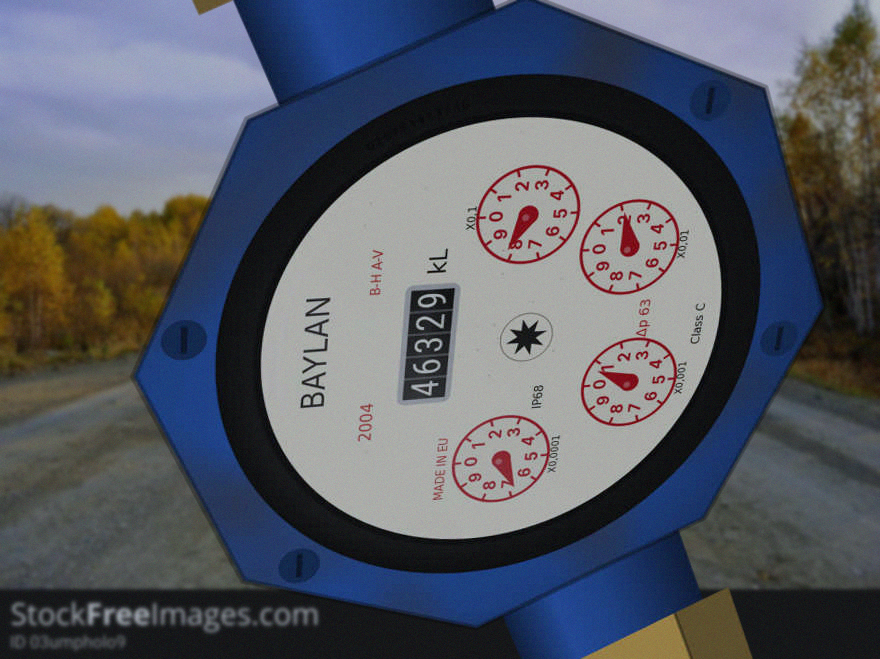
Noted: kL 46329.8206
